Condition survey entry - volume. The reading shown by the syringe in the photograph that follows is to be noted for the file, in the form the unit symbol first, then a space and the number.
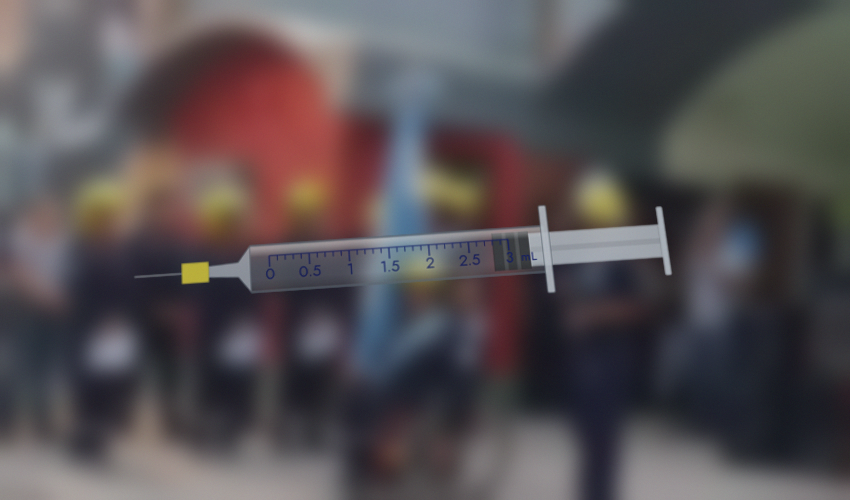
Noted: mL 2.8
